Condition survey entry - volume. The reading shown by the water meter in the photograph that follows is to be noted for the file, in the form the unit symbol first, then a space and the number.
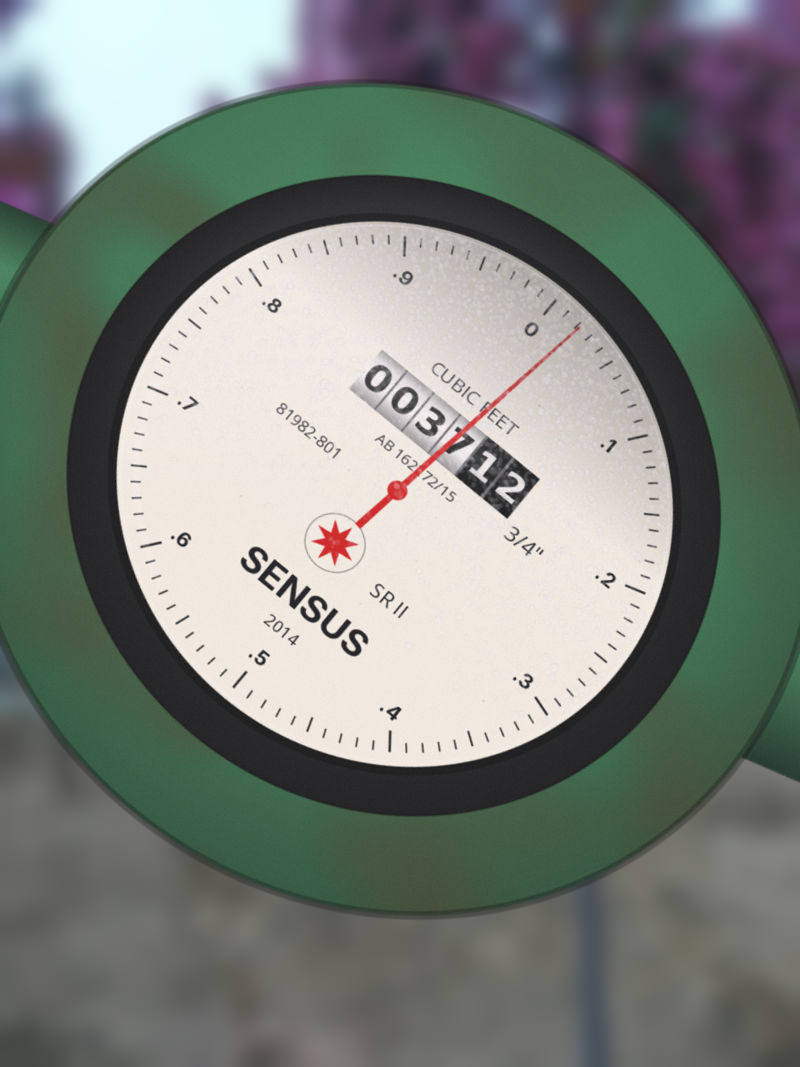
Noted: ft³ 3712.02
